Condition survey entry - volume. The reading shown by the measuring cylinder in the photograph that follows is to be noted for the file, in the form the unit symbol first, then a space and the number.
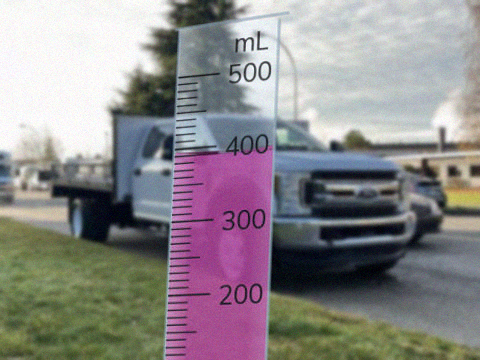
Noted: mL 390
